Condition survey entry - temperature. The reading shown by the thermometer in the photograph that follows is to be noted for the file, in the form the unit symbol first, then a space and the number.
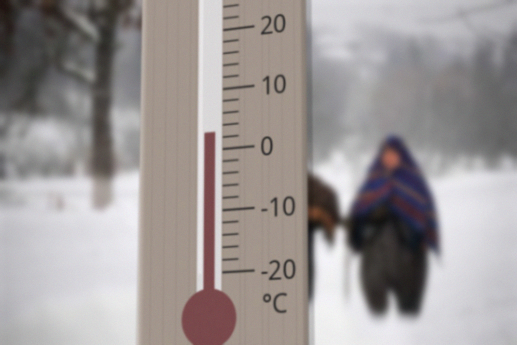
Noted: °C 3
